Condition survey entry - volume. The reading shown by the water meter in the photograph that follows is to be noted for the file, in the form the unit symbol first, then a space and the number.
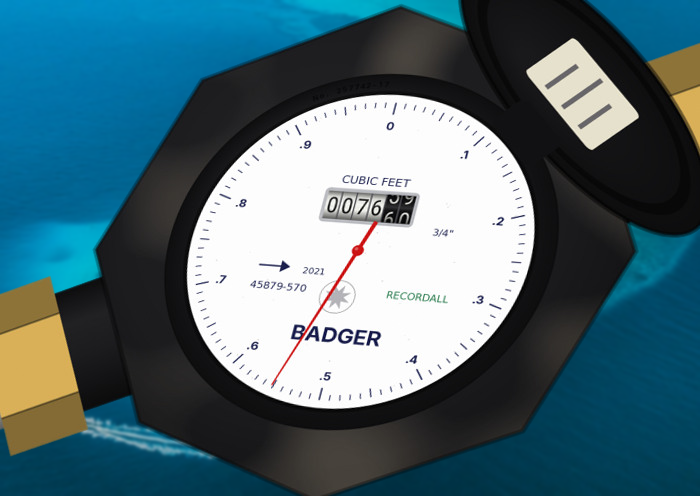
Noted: ft³ 7659.55
